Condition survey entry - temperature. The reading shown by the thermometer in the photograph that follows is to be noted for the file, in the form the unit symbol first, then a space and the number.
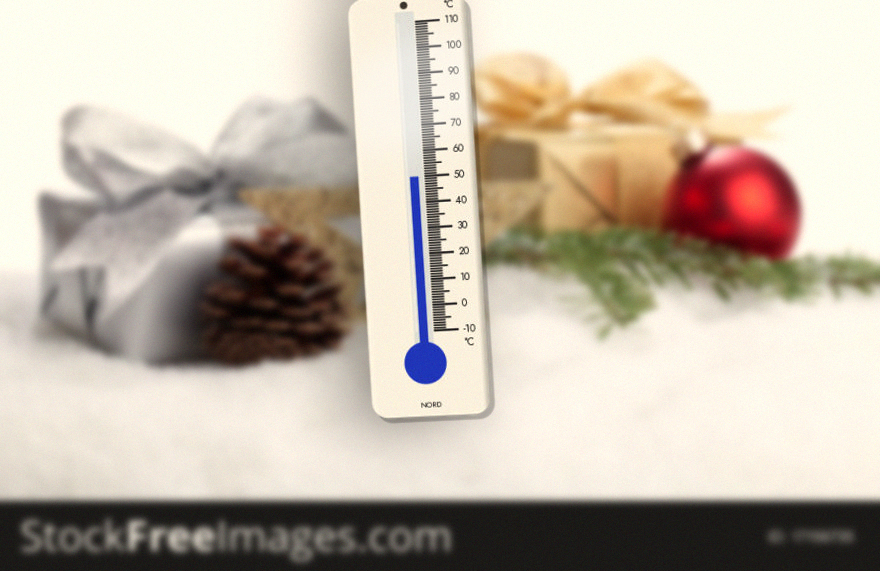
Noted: °C 50
